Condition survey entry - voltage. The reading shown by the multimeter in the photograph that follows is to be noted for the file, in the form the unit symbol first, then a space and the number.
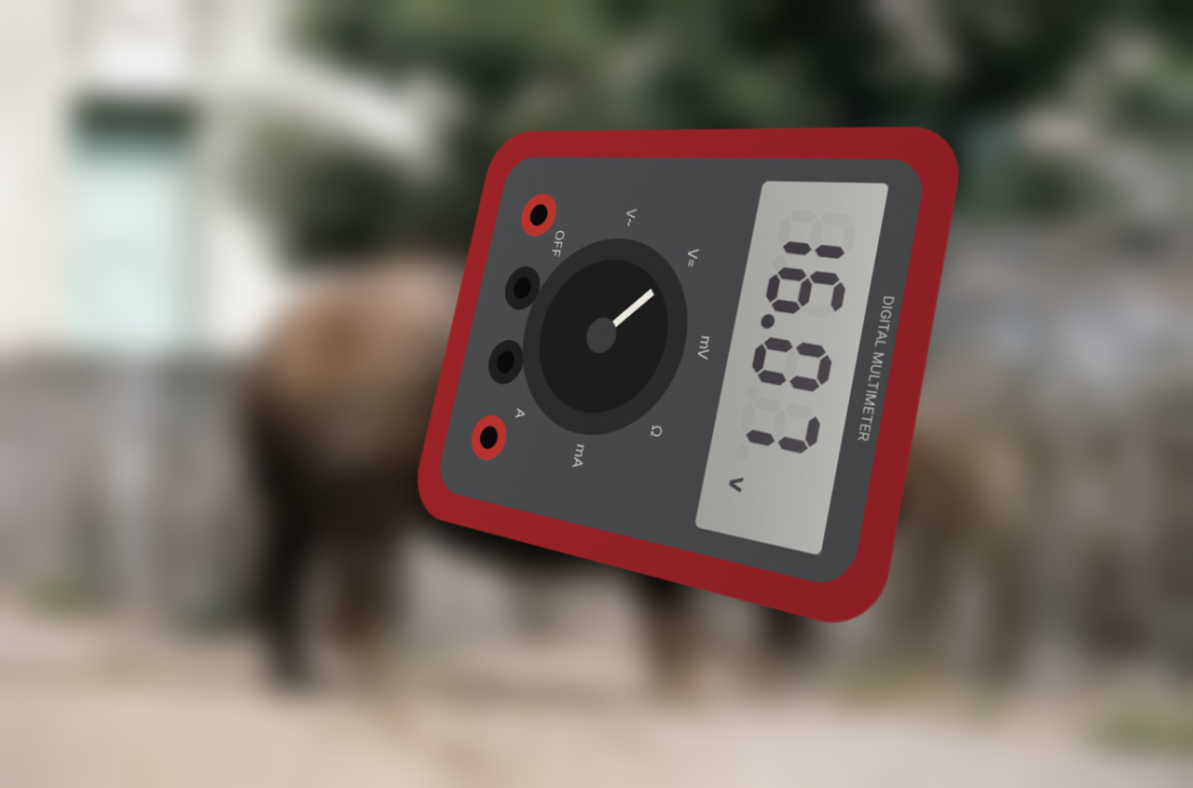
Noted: V 16.07
